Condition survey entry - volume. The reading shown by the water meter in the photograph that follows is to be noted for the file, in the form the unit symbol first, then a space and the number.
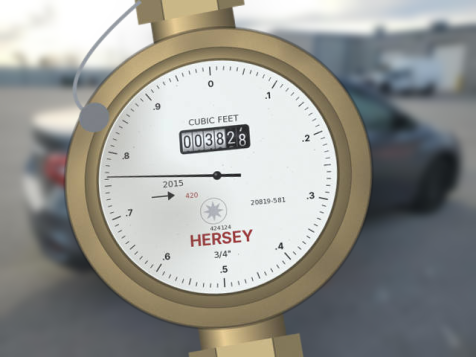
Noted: ft³ 3827.76
